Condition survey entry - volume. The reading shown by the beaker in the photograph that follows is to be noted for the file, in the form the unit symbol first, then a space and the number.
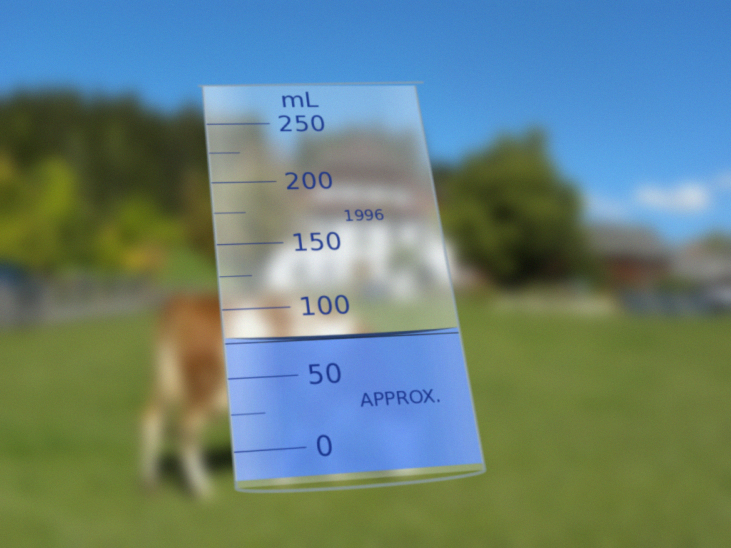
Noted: mL 75
